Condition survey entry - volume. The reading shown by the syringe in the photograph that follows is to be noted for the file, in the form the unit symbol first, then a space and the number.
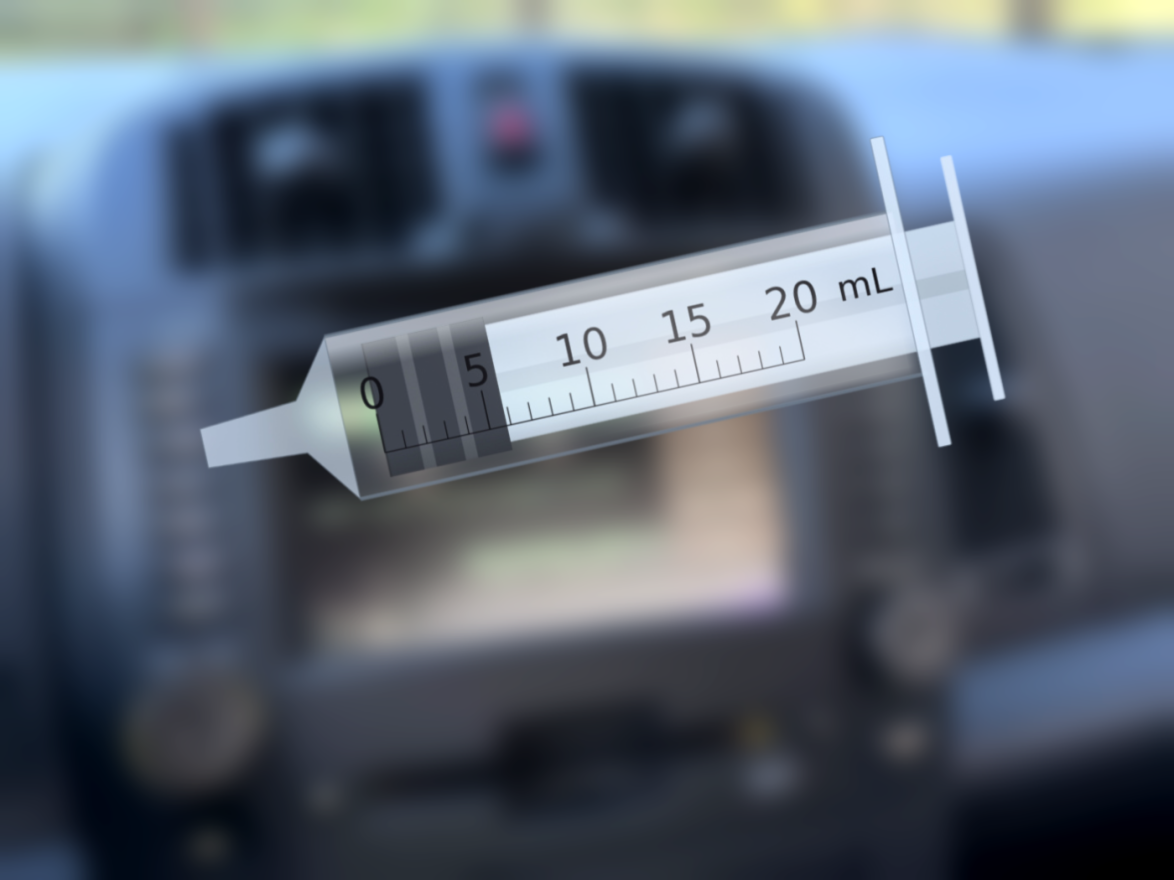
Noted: mL 0
